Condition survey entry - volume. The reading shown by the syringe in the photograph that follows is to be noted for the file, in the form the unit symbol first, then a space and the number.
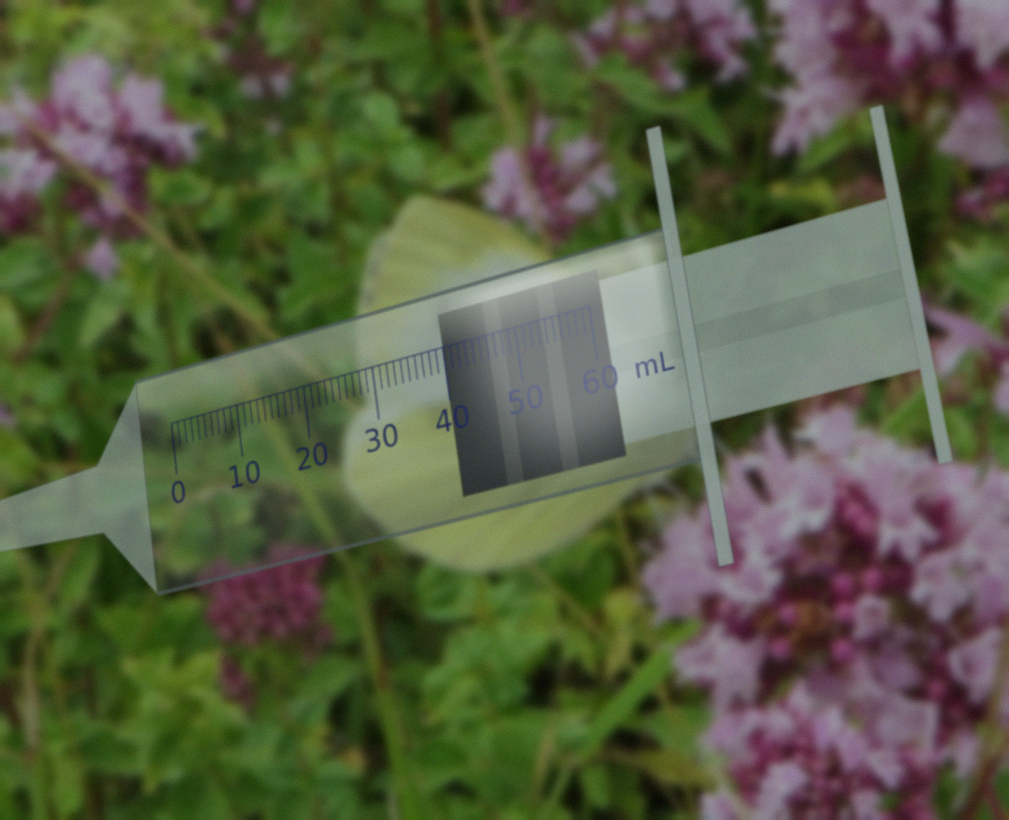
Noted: mL 40
